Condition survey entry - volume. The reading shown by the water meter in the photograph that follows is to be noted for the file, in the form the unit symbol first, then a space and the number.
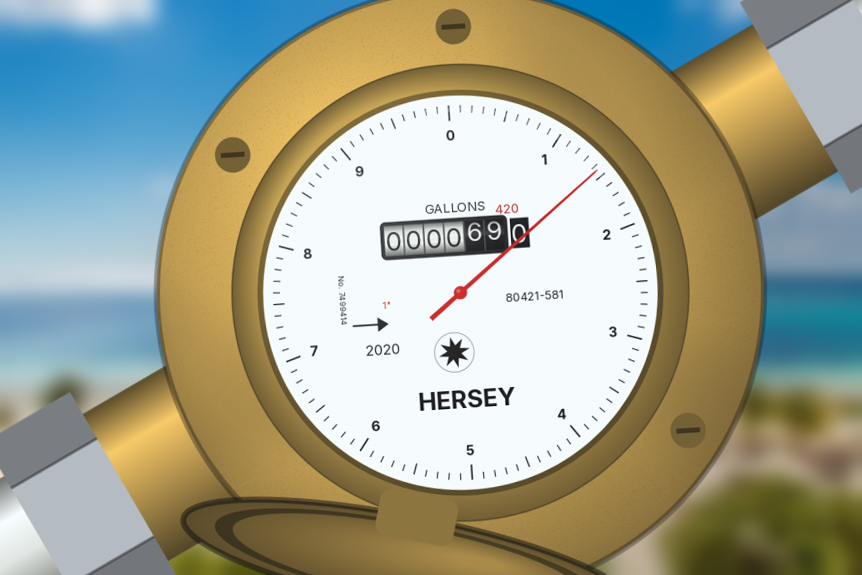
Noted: gal 691.4
